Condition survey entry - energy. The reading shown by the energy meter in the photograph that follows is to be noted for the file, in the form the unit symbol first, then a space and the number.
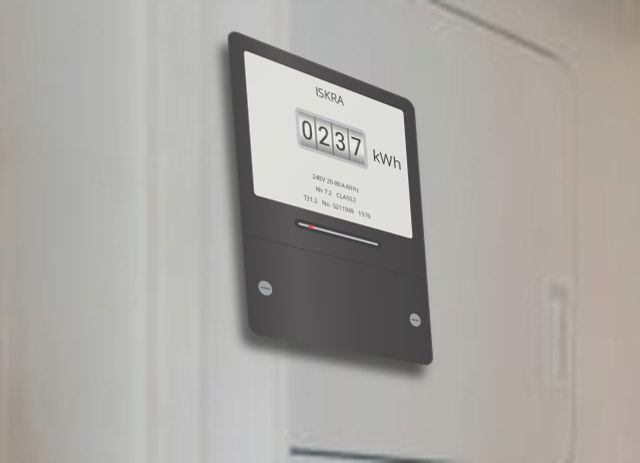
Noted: kWh 237
